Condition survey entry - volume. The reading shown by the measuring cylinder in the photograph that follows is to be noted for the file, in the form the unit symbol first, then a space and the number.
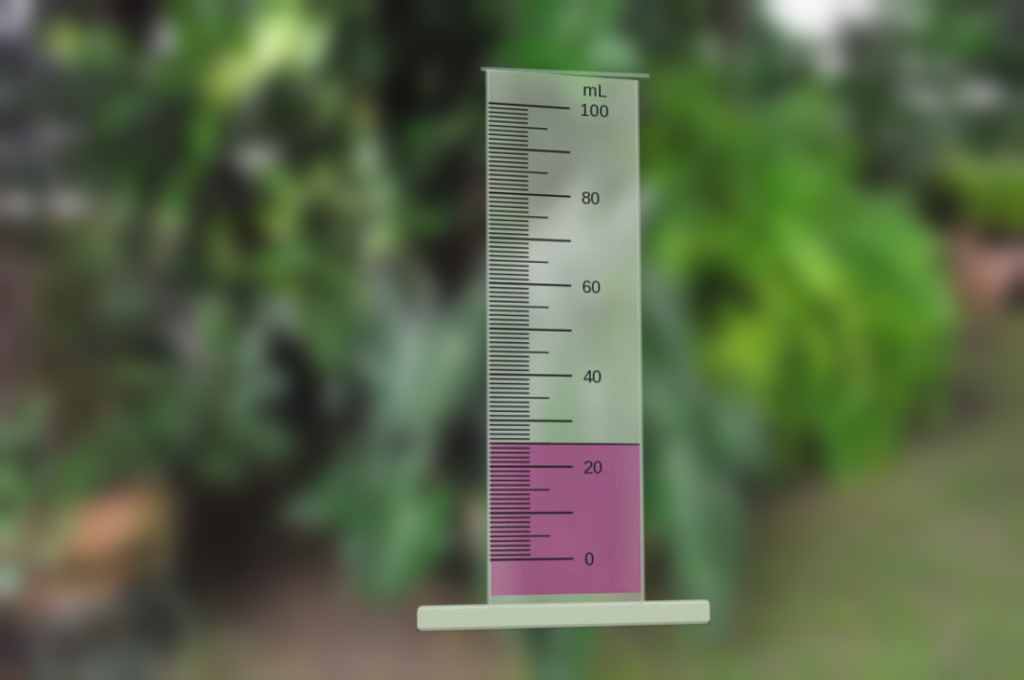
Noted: mL 25
